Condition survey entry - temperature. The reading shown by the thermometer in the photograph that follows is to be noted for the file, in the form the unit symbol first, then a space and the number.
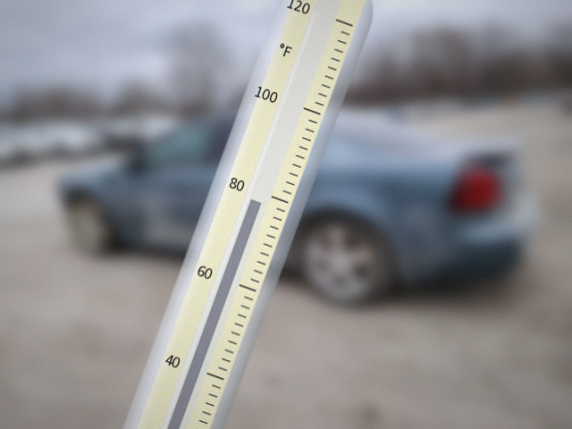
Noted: °F 78
